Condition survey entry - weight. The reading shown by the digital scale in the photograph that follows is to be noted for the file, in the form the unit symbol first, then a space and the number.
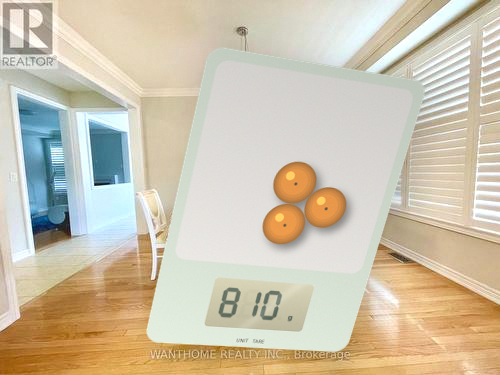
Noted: g 810
